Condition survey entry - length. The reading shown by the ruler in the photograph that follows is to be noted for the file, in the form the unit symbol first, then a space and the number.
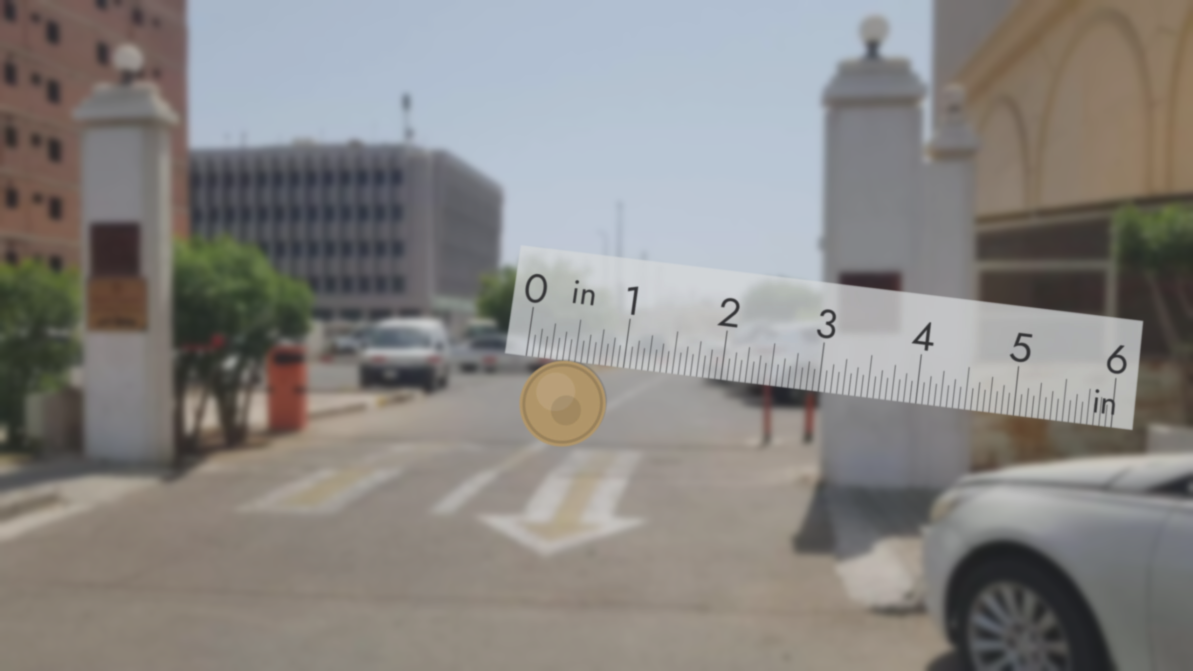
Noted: in 0.875
